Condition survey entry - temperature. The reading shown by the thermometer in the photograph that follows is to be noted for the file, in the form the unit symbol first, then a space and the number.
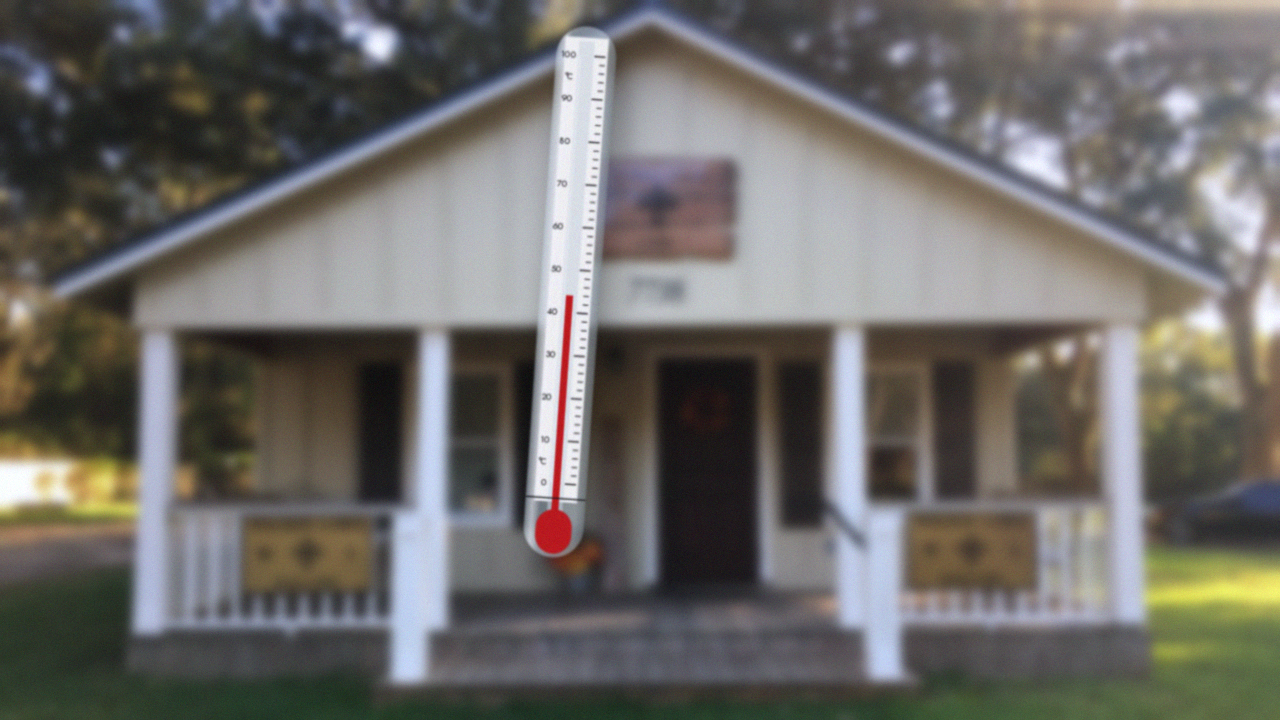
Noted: °C 44
